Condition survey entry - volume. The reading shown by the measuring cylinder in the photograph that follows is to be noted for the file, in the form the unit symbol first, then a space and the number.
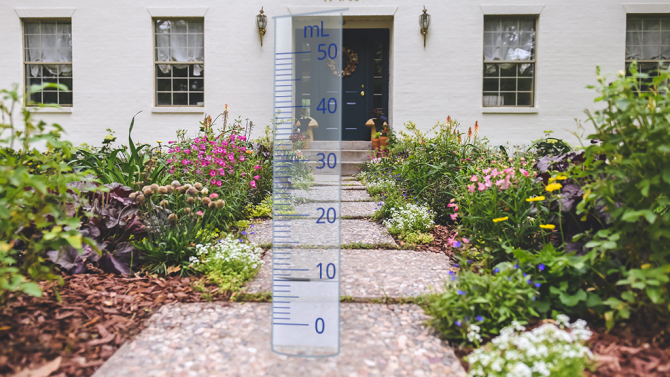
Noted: mL 8
